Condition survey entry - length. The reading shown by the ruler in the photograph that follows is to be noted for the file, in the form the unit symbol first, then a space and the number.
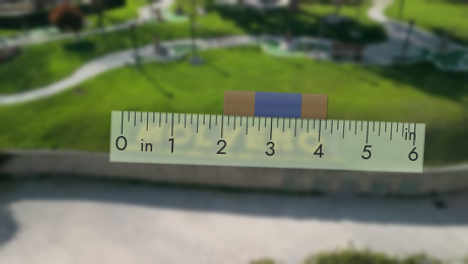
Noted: in 2.125
